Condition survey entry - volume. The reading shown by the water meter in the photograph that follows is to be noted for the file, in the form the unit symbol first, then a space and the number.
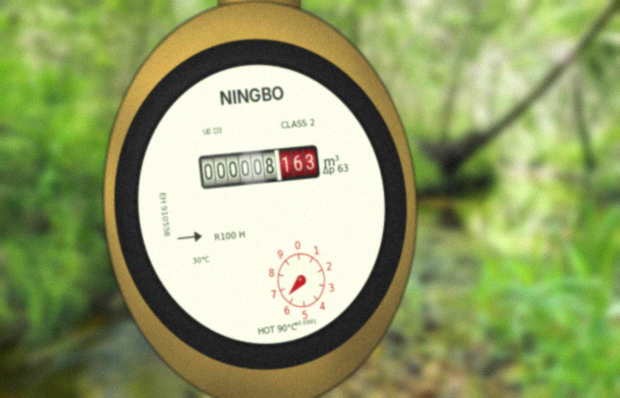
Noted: m³ 8.1636
